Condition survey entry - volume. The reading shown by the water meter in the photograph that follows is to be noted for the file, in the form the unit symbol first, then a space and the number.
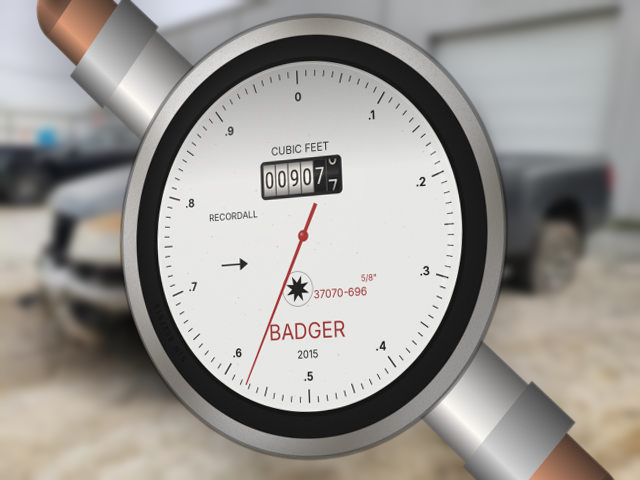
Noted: ft³ 9076.57
